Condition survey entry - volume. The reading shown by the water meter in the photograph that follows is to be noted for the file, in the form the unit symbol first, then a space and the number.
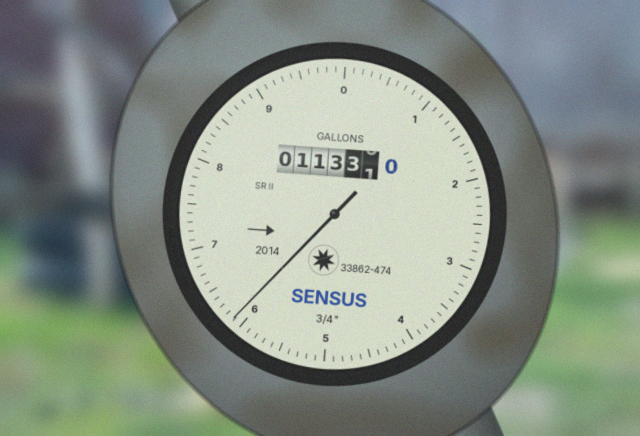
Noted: gal 113306.1
